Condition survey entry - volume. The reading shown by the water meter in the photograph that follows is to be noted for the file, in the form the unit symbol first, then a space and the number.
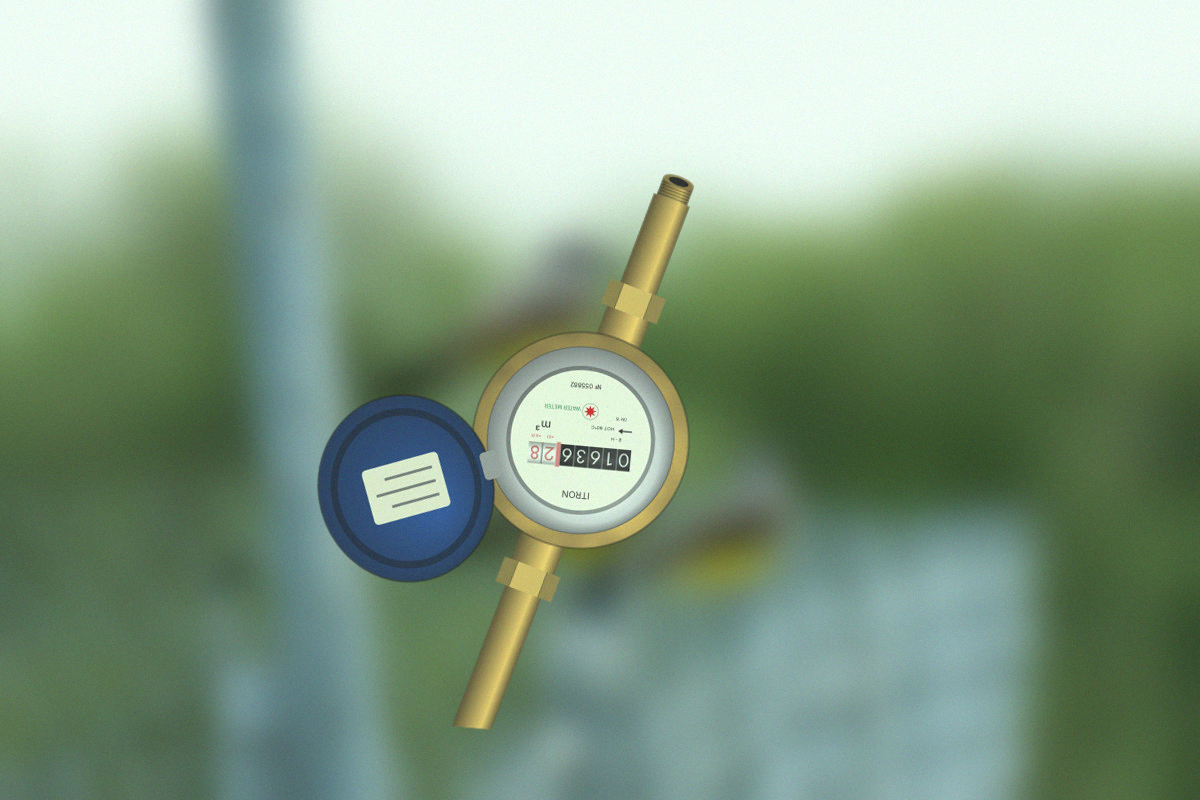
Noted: m³ 1636.28
